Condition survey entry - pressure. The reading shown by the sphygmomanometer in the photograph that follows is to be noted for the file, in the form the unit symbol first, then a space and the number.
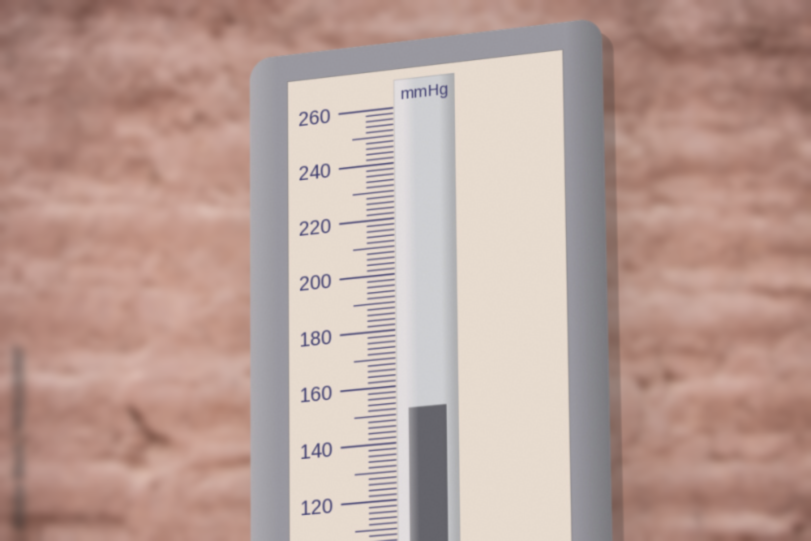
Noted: mmHg 152
